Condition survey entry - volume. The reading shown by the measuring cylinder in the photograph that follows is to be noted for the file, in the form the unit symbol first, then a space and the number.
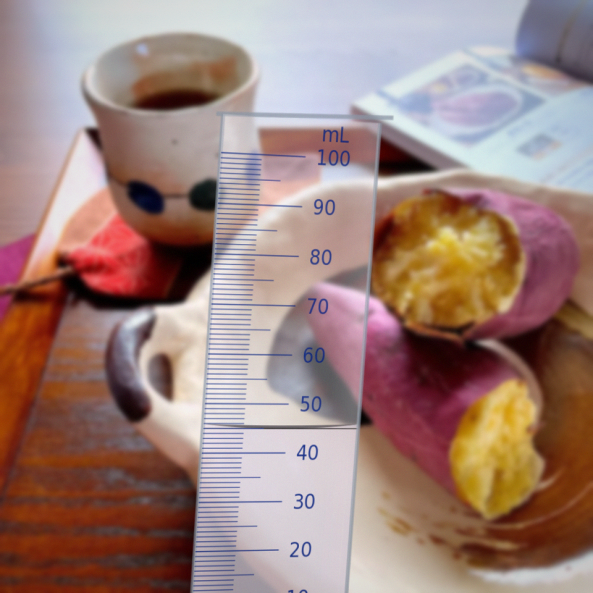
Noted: mL 45
